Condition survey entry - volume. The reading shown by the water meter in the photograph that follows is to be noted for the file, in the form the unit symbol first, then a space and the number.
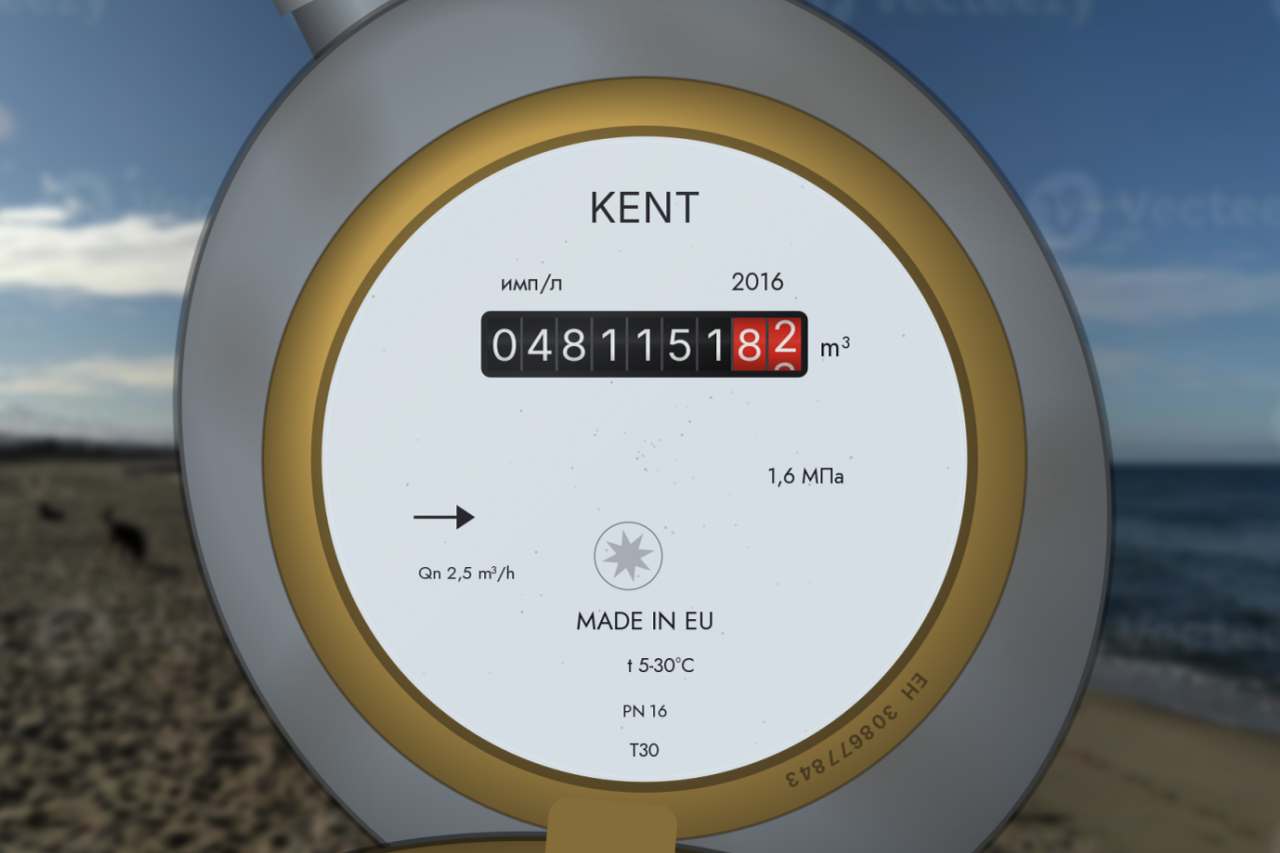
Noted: m³ 481151.82
